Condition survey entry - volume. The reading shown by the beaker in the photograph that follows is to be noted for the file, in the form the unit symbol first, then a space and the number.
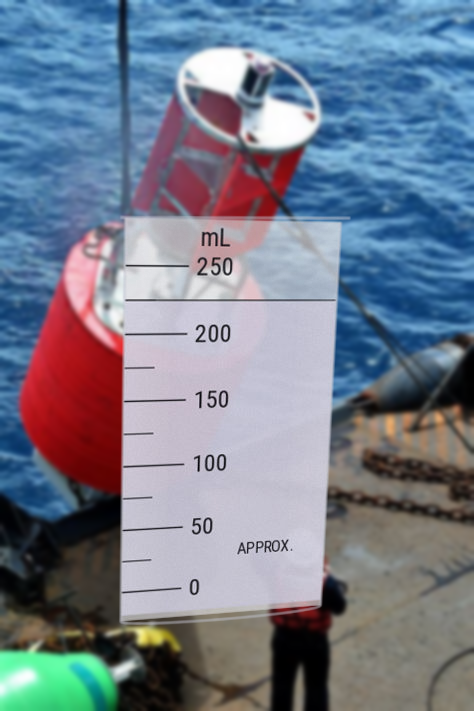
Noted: mL 225
